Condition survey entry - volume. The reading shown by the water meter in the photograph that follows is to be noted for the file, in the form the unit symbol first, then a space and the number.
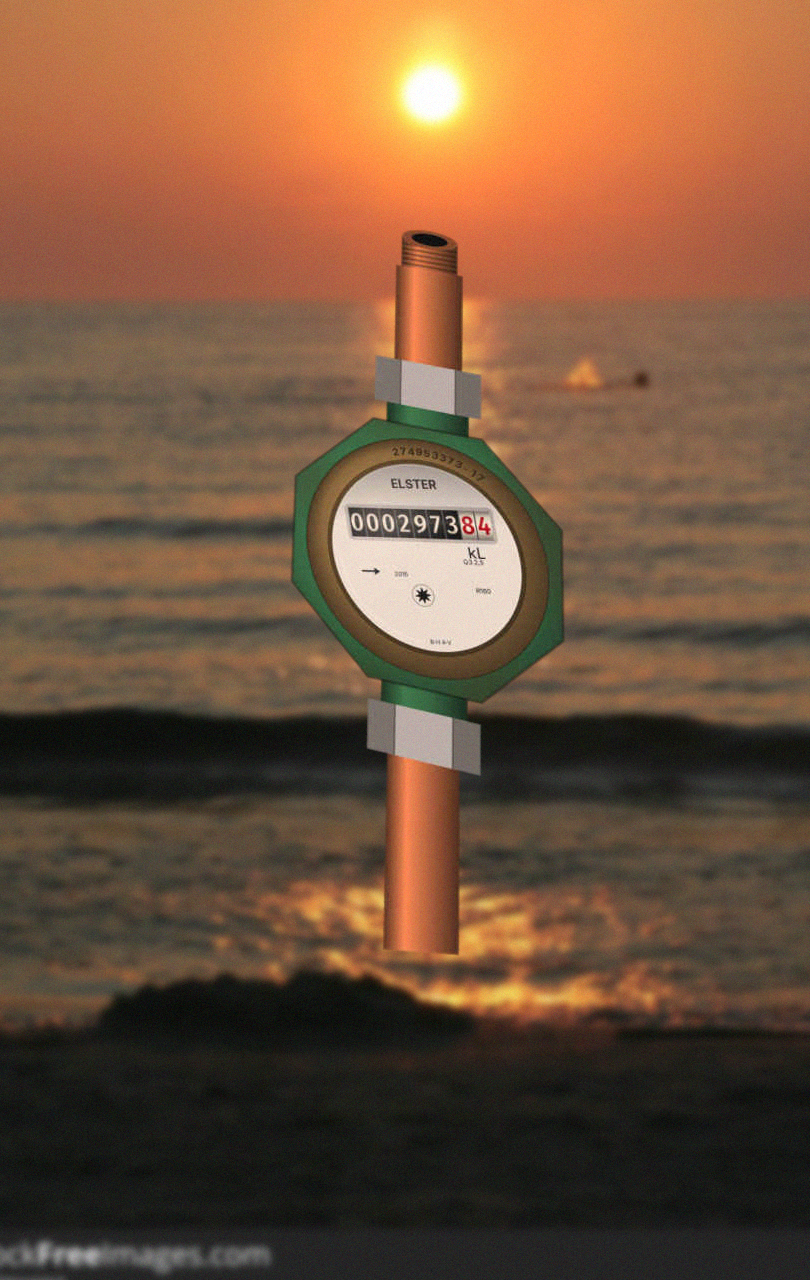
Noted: kL 2973.84
